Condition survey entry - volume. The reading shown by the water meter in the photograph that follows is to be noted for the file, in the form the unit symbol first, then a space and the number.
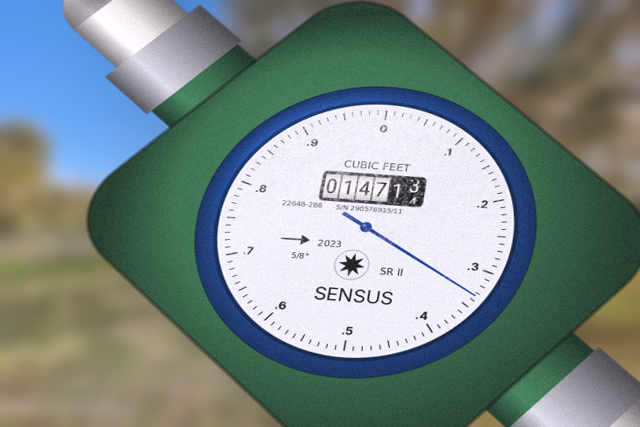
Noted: ft³ 14713.33
